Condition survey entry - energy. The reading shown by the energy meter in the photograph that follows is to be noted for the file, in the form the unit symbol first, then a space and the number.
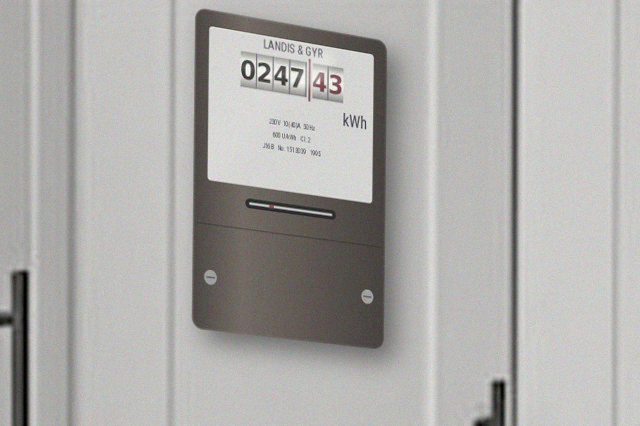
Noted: kWh 247.43
